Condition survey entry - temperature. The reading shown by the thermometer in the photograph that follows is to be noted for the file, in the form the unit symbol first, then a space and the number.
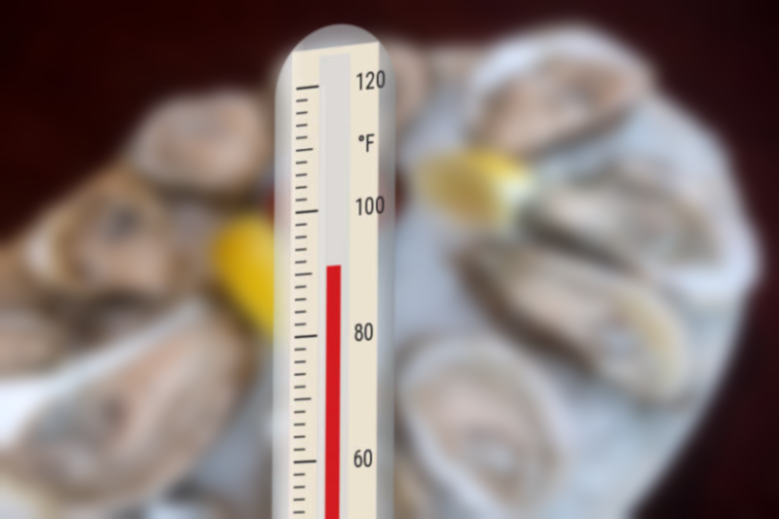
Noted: °F 91
